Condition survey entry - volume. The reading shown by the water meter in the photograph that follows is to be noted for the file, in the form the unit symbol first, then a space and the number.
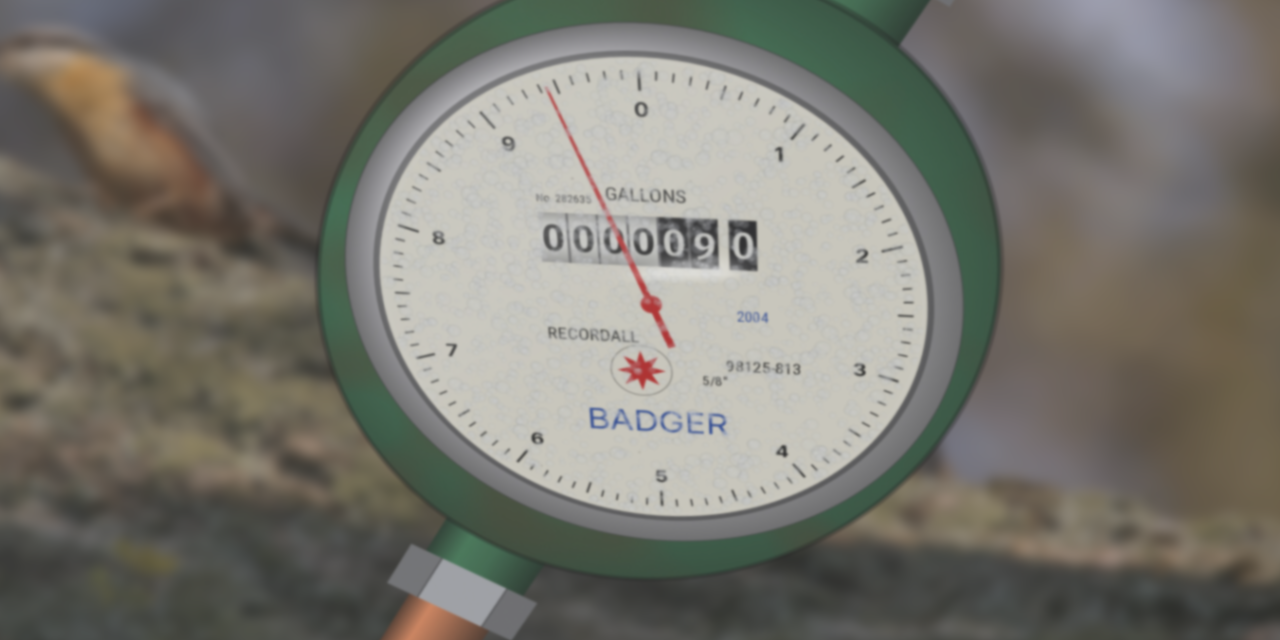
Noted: gal 89.4
